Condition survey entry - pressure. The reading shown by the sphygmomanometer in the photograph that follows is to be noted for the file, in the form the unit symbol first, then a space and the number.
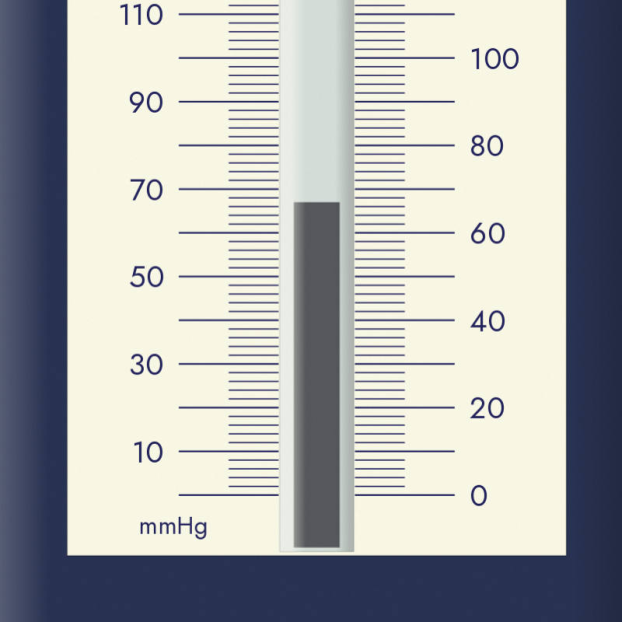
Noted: mmHg 67
